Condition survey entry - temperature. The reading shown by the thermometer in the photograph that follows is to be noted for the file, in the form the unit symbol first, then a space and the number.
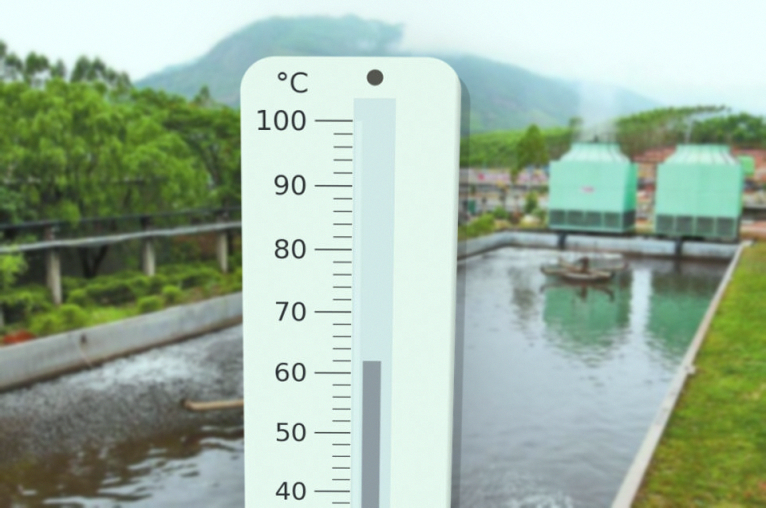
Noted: °C 62
